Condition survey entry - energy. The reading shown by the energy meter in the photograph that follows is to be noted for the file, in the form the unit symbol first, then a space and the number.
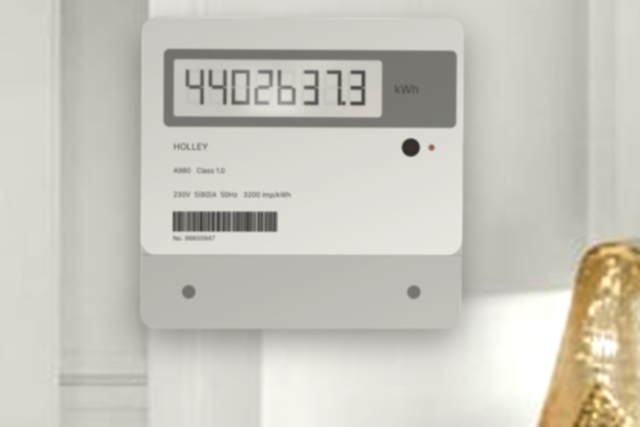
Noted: kWh 4402637.3
